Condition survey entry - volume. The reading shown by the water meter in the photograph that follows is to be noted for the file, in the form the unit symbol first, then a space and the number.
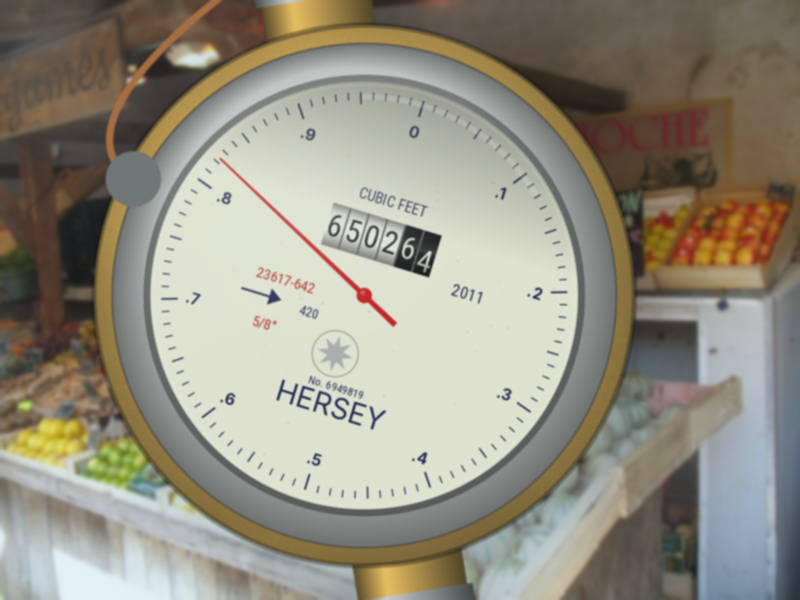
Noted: ft³ 650263.82
